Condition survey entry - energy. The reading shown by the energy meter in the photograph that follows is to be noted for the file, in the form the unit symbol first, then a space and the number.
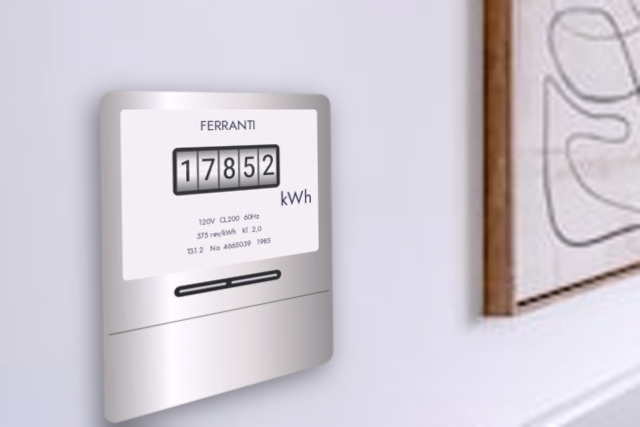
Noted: kWh 17852
